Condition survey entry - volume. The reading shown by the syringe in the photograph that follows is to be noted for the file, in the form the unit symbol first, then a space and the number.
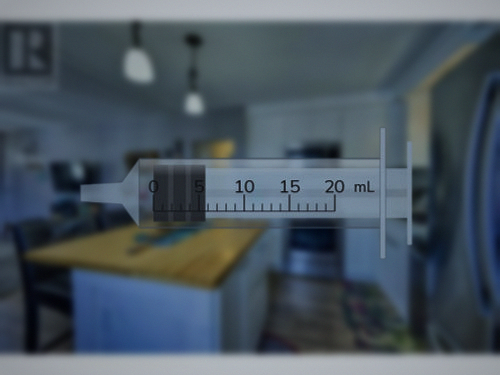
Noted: mL 0
